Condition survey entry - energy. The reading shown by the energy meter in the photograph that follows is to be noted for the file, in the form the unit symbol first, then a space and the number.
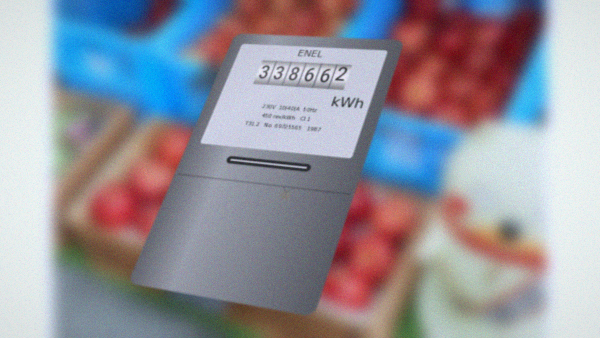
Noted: kWh 338662
